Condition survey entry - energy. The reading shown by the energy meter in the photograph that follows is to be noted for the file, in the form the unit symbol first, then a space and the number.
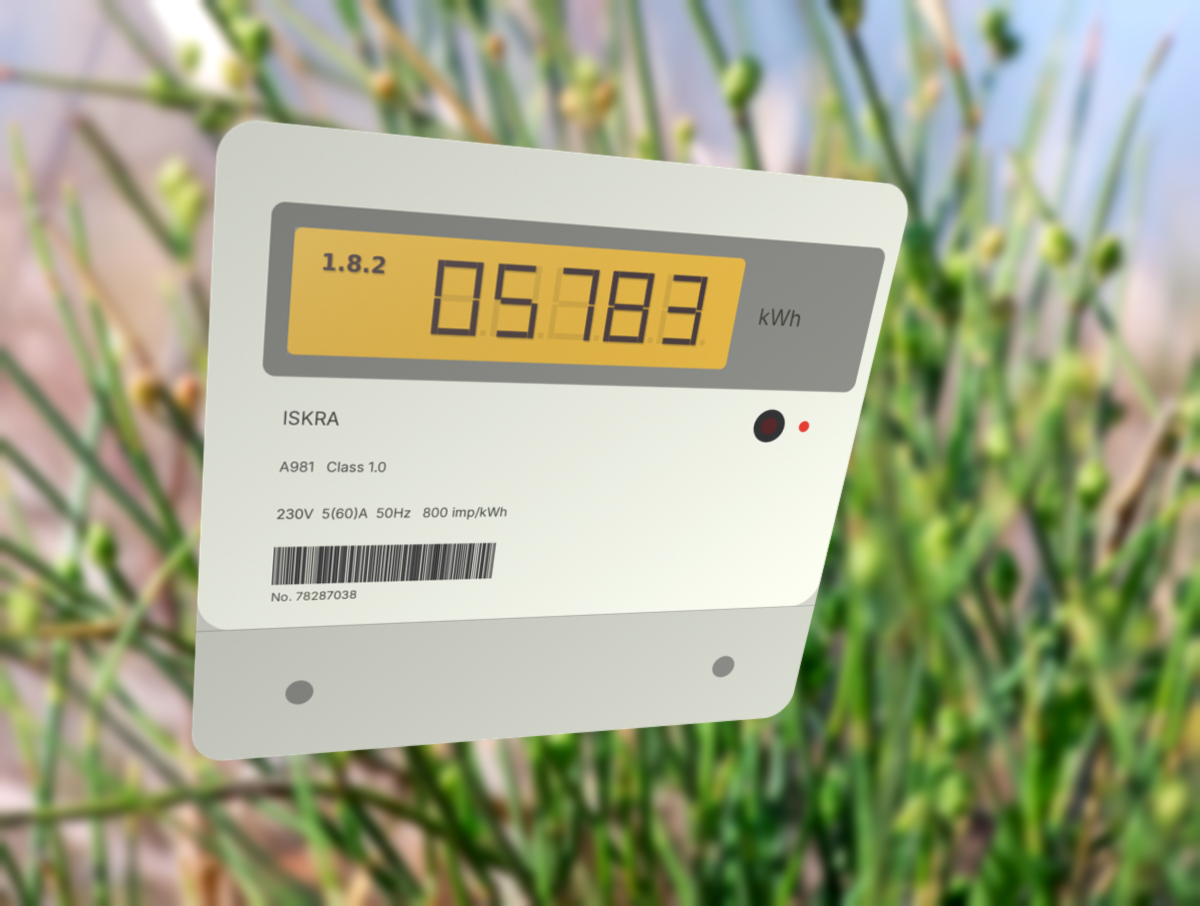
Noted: kWh 5783
